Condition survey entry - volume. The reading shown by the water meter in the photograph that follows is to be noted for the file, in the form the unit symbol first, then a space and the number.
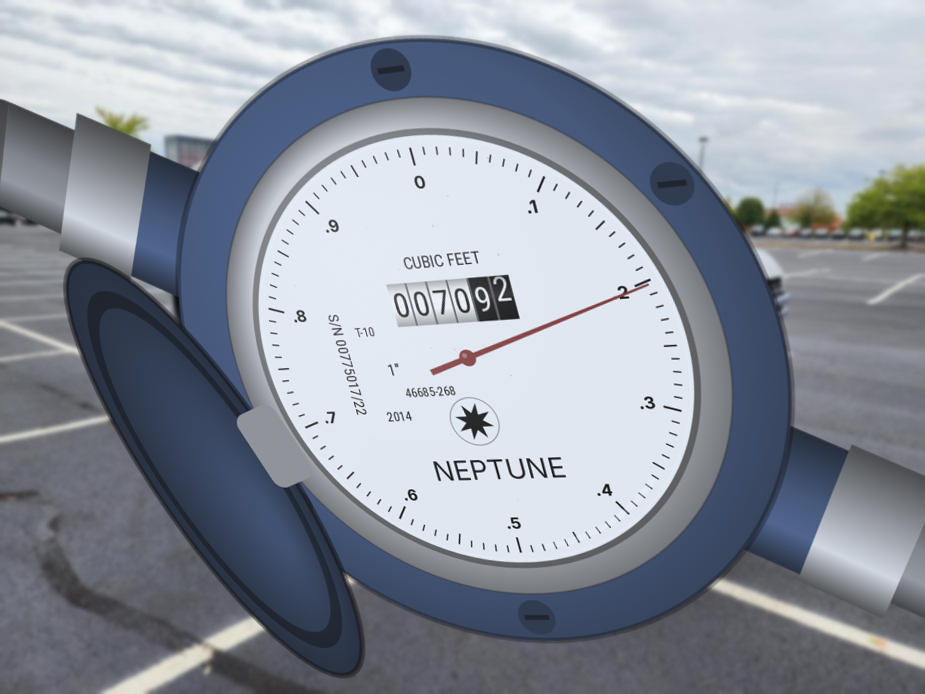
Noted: ft³ 7092.20
